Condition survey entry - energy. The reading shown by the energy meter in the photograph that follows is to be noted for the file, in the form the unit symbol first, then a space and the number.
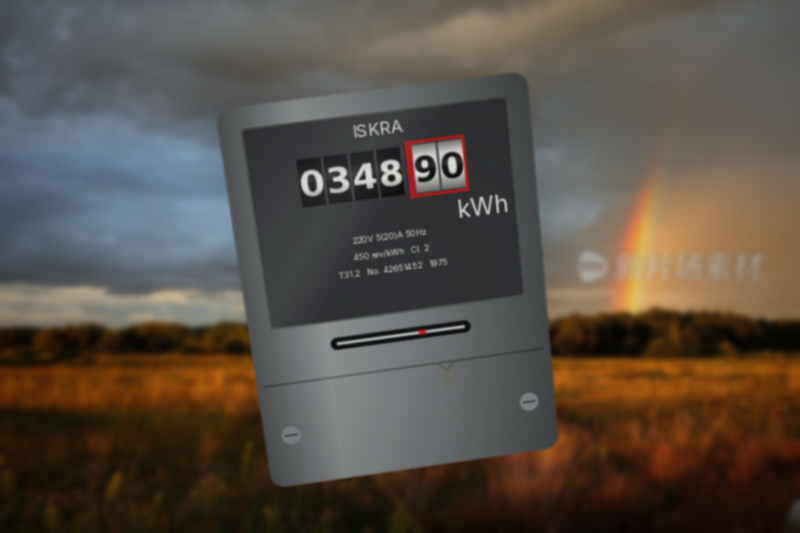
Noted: kWh 348.90
